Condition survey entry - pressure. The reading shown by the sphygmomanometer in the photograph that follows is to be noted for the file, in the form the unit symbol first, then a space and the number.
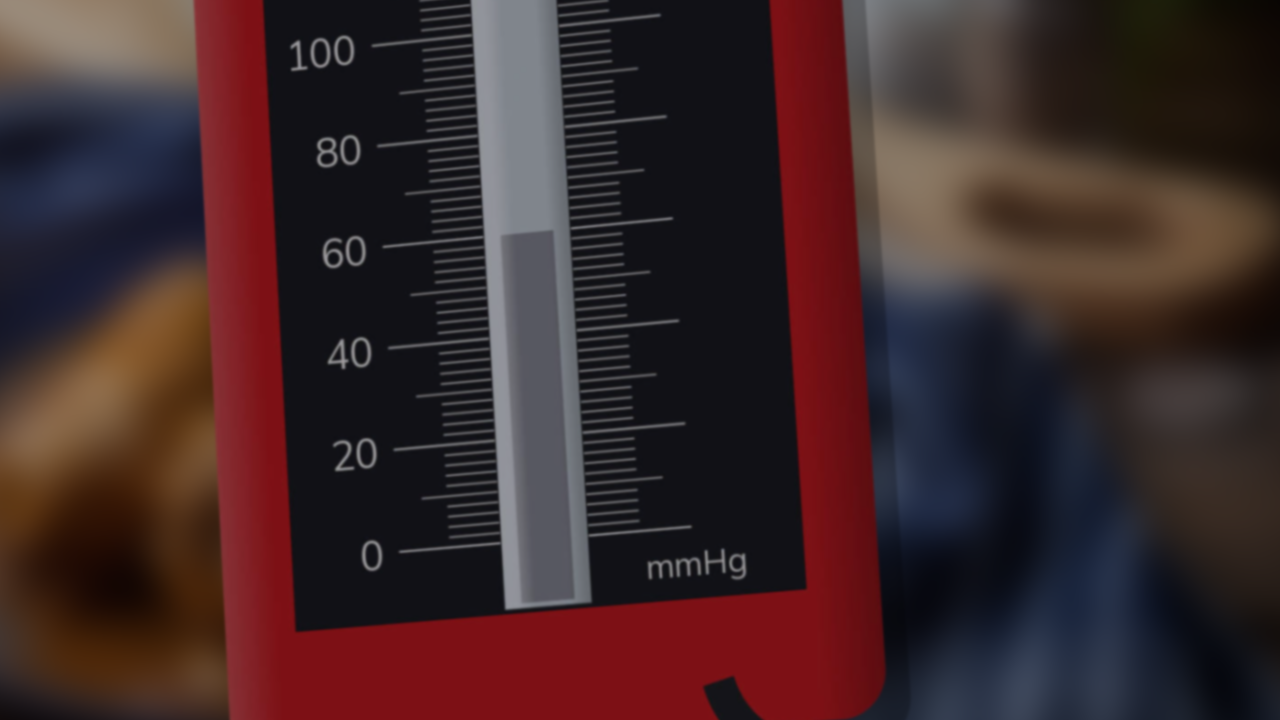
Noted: mmHg 60
